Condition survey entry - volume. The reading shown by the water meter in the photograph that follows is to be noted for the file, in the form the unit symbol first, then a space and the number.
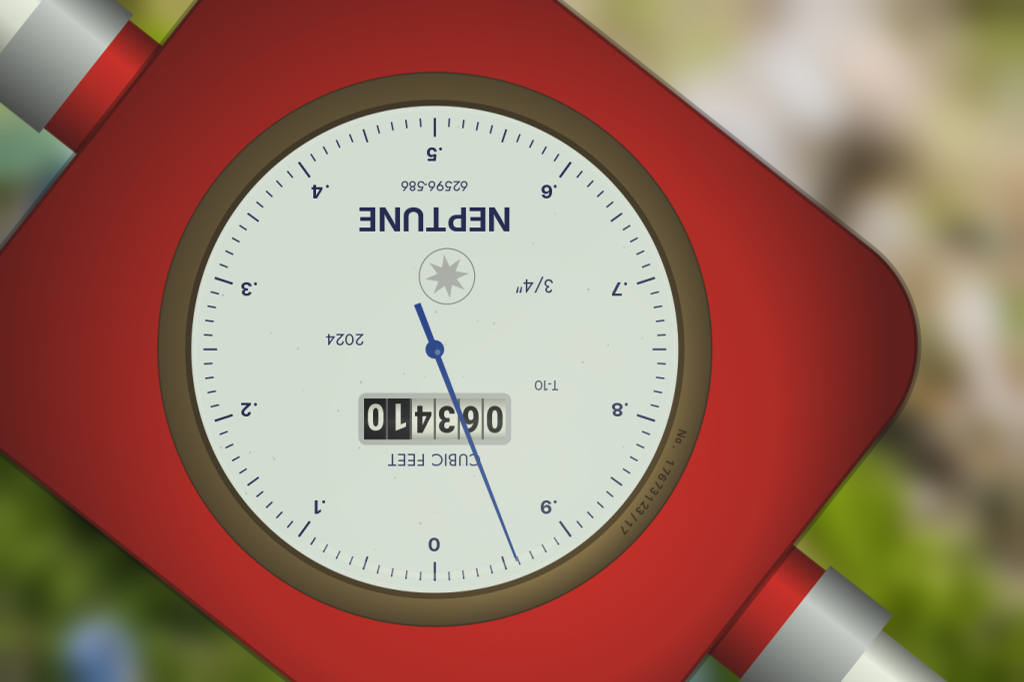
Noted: ft³ 63409.94
